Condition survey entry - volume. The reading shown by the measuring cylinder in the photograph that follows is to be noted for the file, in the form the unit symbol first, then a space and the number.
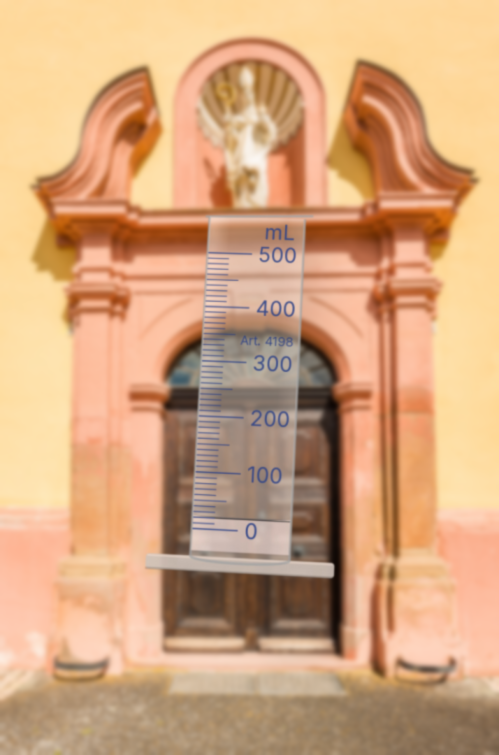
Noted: mL 20
